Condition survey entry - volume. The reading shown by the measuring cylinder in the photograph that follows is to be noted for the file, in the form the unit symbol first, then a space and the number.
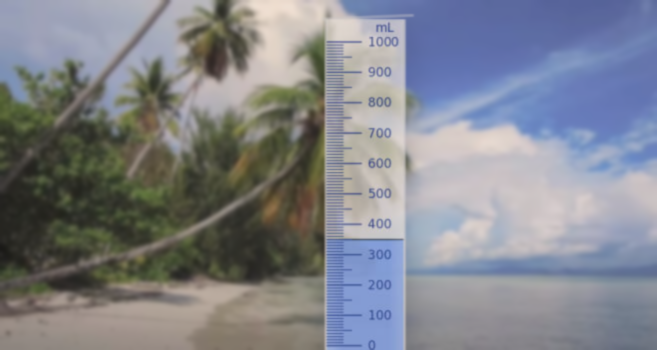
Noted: mL 350
